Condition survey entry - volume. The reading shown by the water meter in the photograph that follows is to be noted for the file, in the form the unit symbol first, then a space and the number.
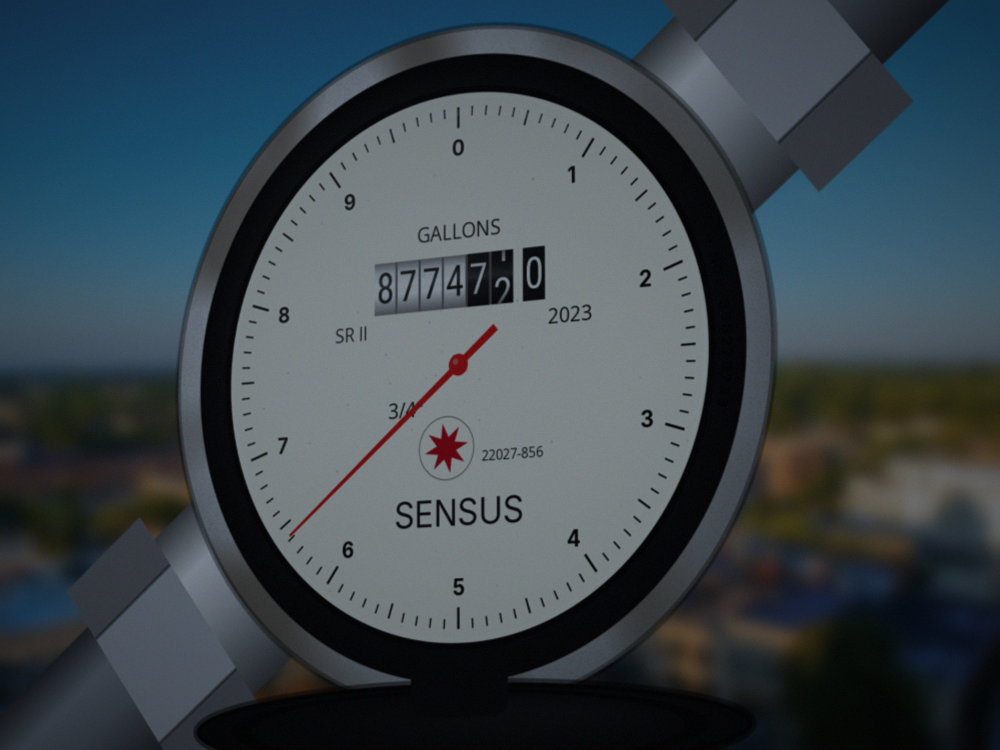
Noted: gal 8774716.4
